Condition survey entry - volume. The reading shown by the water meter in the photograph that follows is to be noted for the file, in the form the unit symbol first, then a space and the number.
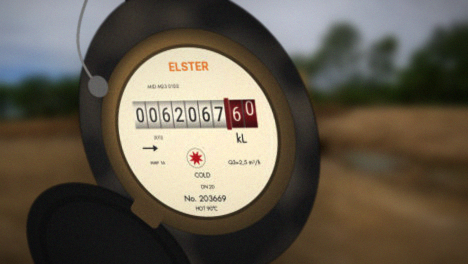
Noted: kL 62067.60
